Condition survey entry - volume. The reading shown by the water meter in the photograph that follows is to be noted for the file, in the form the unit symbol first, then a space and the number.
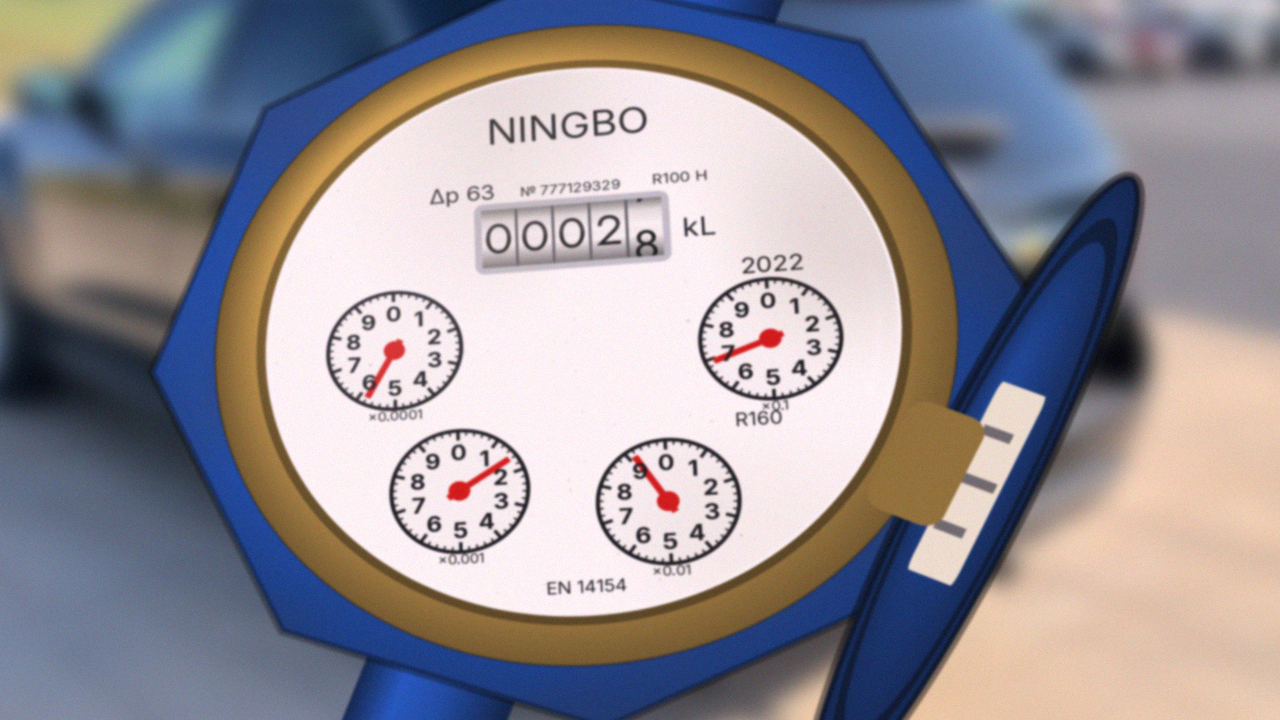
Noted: kL 27.6915
